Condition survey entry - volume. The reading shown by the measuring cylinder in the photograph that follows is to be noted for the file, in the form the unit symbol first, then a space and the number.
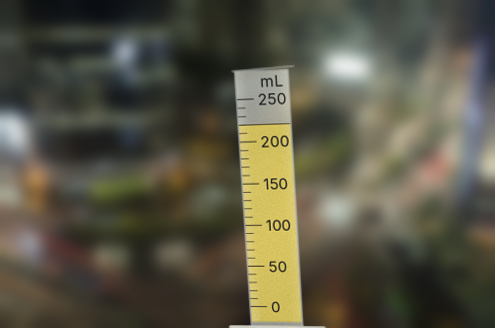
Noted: mL 220
